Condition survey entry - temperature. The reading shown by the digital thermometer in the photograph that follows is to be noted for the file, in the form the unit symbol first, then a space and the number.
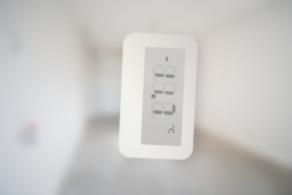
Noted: °C -11.7
